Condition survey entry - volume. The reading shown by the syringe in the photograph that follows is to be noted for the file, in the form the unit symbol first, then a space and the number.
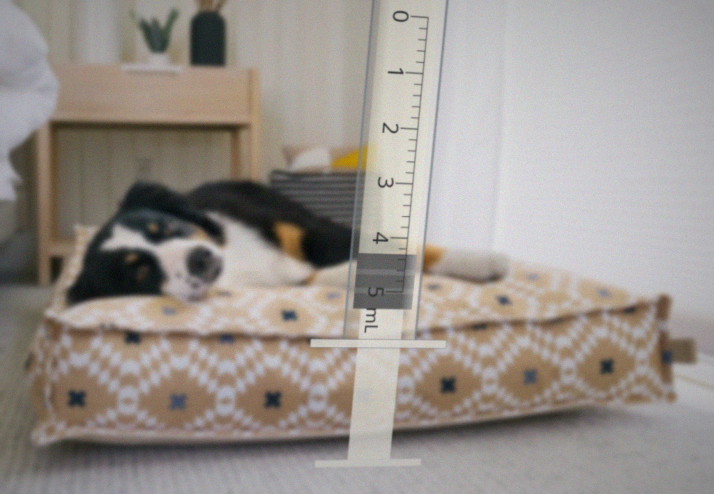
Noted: mL 4.3
